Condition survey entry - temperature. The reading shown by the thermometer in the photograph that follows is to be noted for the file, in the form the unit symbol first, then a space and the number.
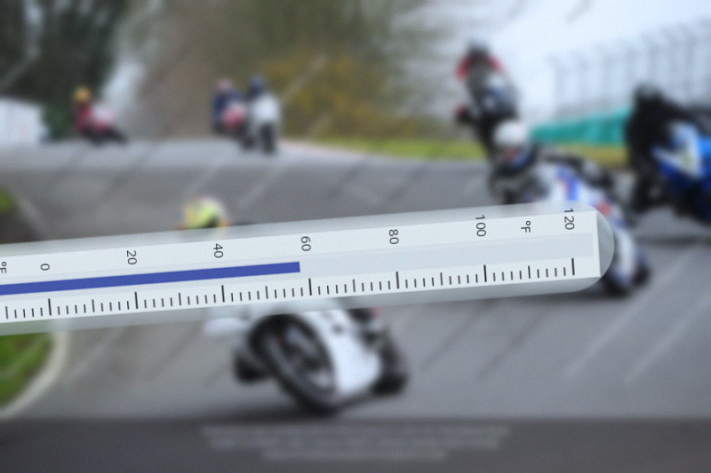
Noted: °F 58
